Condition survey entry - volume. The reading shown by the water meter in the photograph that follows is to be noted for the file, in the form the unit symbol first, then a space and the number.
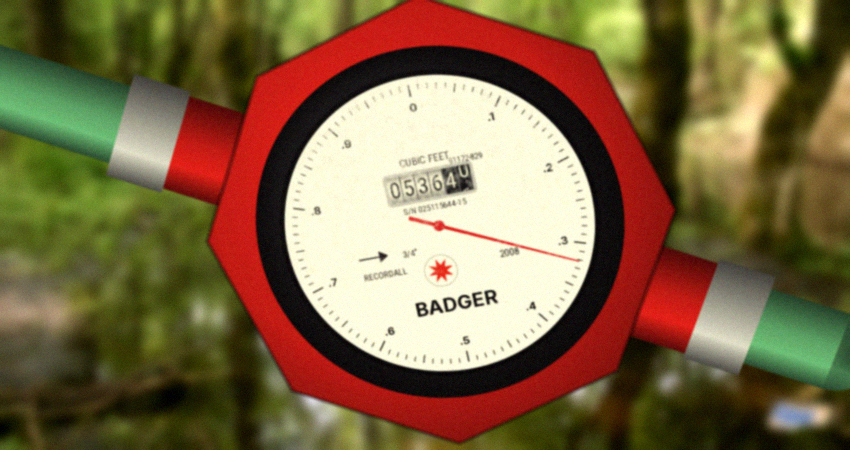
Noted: ft³ 53640.32
